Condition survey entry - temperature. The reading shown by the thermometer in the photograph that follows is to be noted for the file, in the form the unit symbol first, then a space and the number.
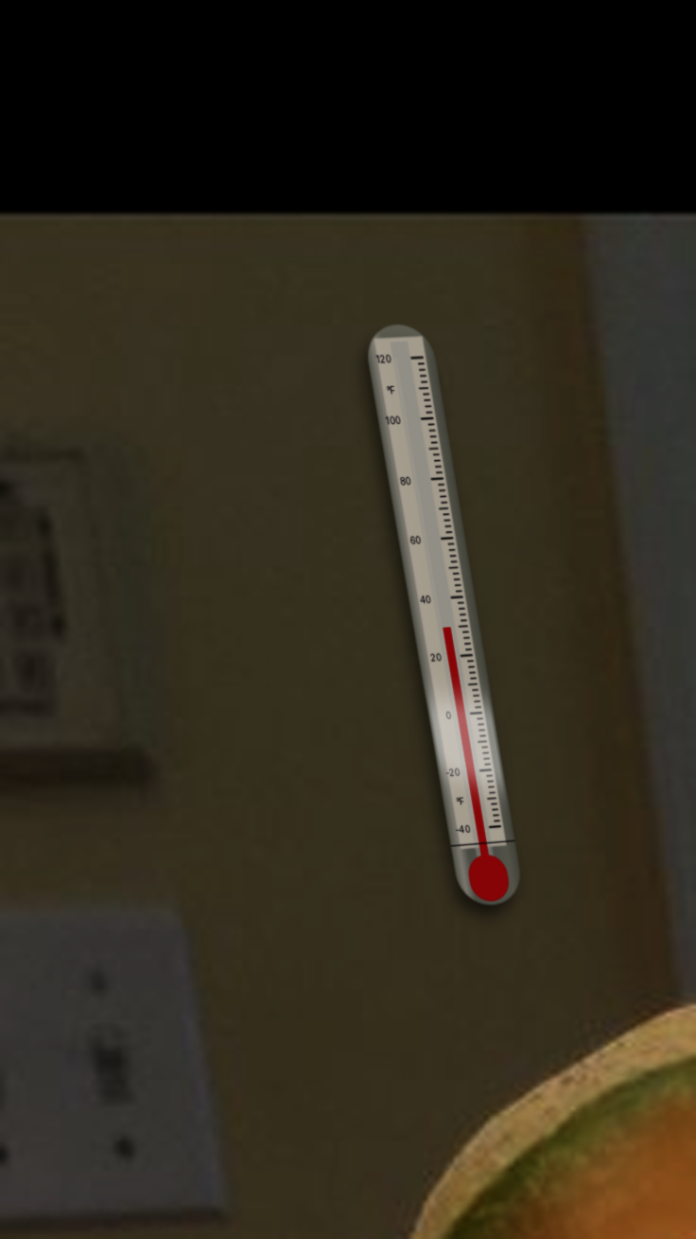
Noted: °F 30
